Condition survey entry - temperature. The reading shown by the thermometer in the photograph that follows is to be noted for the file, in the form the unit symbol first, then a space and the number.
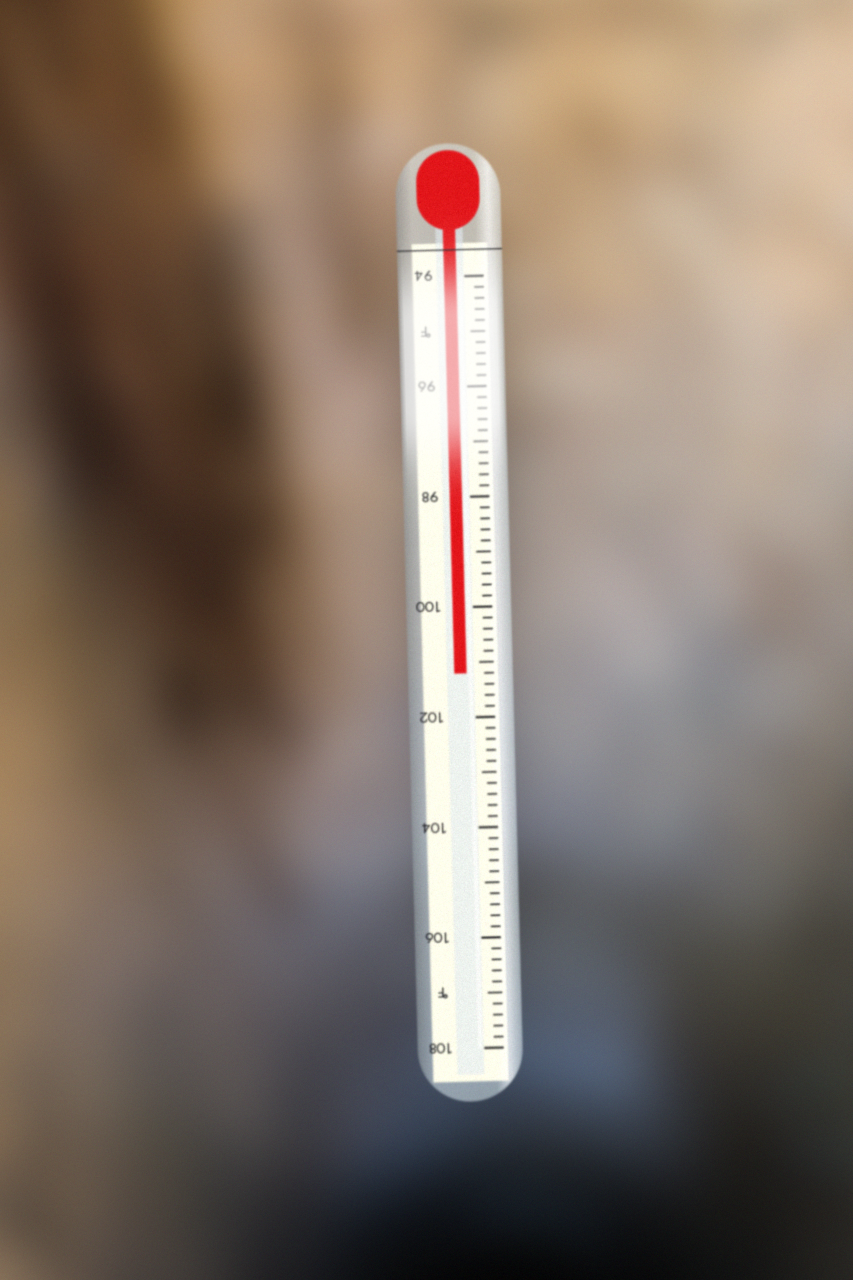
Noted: °F 101.2
